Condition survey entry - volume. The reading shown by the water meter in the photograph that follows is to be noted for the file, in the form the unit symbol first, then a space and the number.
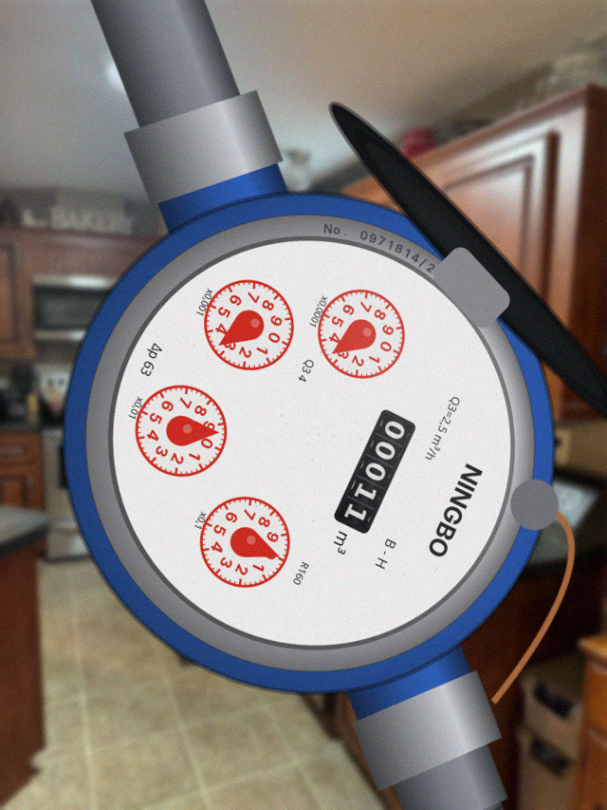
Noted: m³ 10.9933
